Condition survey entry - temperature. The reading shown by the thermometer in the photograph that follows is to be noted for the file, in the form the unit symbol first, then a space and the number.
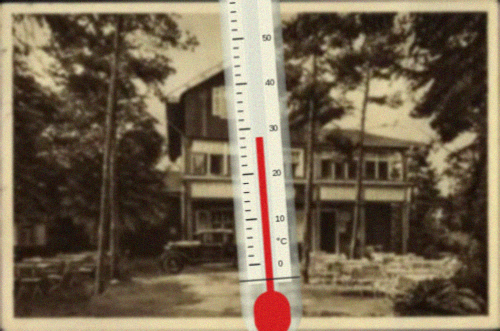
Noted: °C 28
